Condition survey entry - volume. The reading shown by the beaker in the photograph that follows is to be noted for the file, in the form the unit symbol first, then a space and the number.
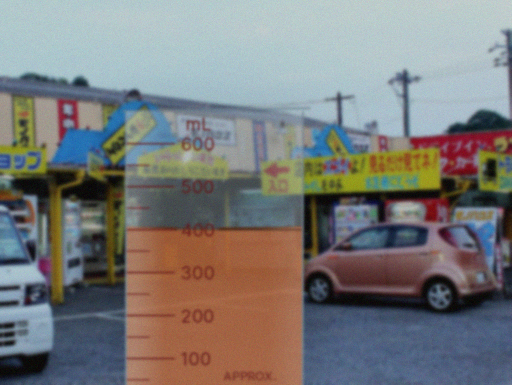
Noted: mL 400
